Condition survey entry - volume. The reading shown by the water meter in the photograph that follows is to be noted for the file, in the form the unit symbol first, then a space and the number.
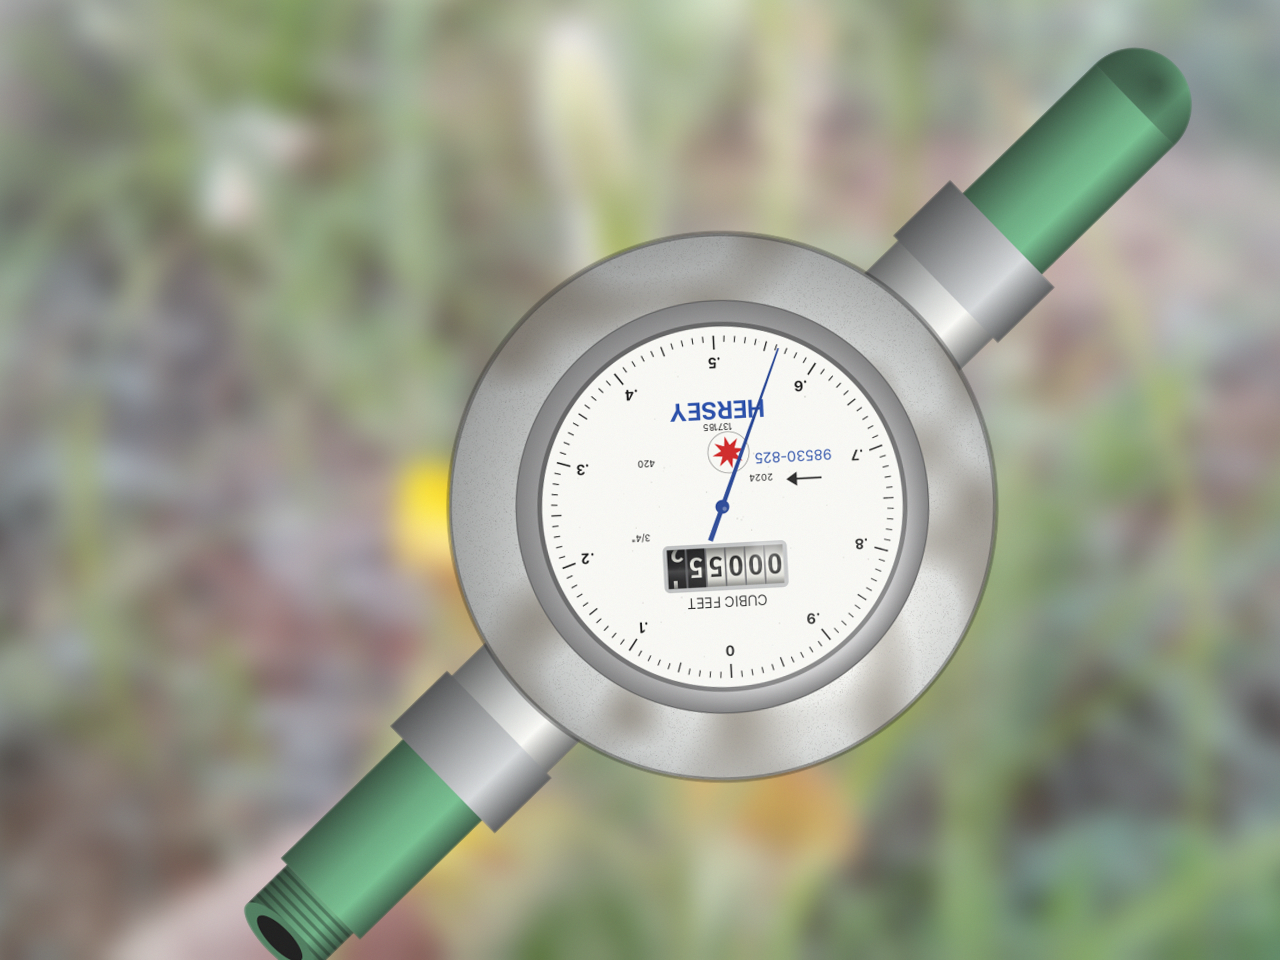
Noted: ft³ 551.56
